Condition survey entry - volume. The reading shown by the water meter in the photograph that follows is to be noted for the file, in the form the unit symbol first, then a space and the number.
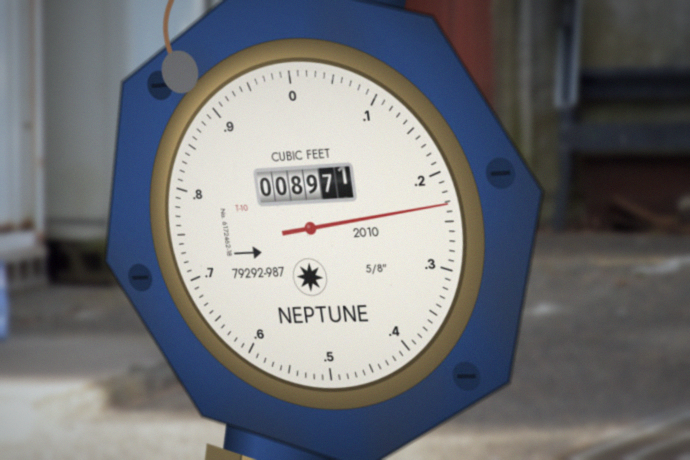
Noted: ft³ 8971.23
